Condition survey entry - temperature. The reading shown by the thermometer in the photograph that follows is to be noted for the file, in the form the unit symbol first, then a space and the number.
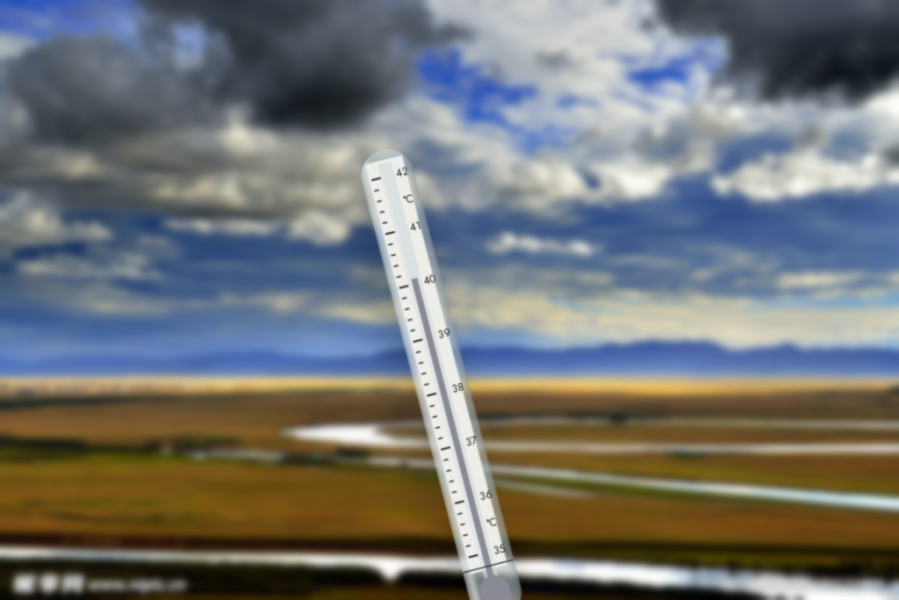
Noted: °C 40.1
